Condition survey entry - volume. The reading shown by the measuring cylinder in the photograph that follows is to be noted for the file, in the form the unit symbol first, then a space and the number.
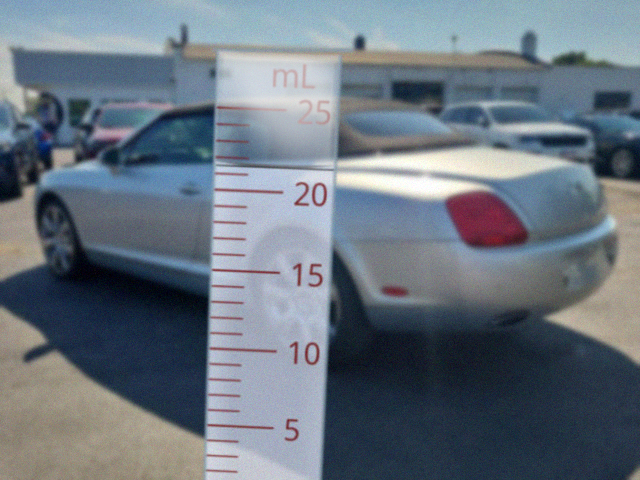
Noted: mL 21.5
